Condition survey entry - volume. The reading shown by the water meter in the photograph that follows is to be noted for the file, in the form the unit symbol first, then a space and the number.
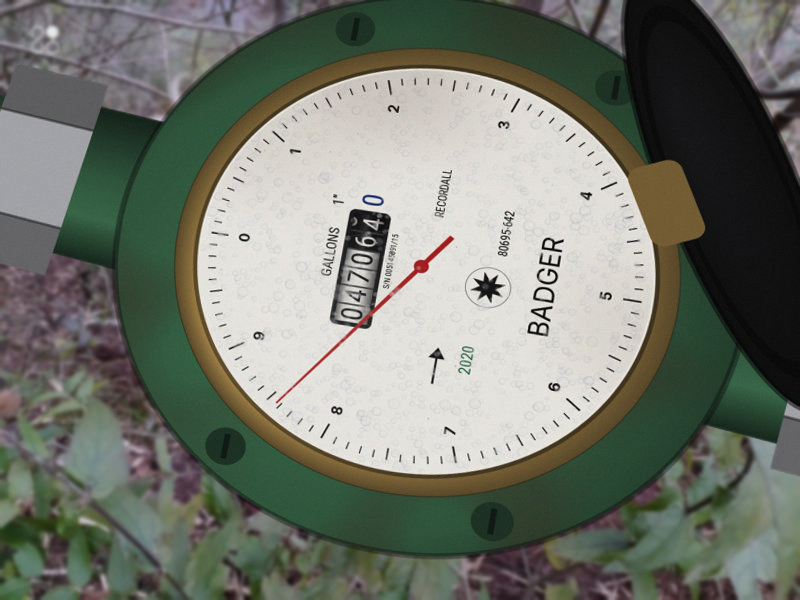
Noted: gal 470638.4
